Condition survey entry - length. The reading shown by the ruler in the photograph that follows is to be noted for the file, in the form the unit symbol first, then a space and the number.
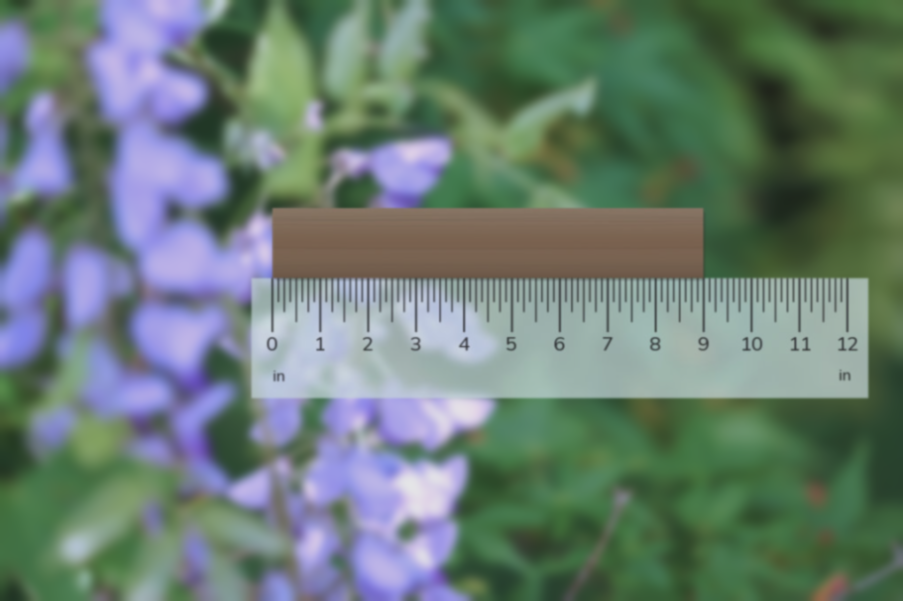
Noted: in 9
